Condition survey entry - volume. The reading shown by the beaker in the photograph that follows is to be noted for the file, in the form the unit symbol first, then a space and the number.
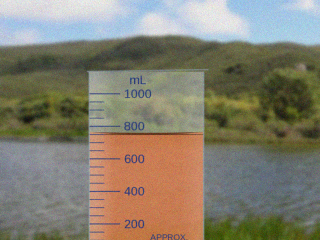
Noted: mL 750
